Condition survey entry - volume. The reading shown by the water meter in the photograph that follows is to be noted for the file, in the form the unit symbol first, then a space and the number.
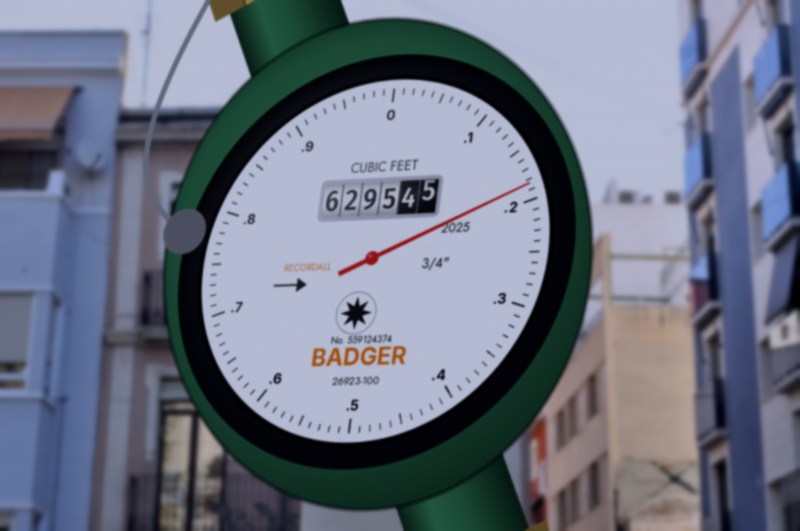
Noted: ft³ 629545.18
